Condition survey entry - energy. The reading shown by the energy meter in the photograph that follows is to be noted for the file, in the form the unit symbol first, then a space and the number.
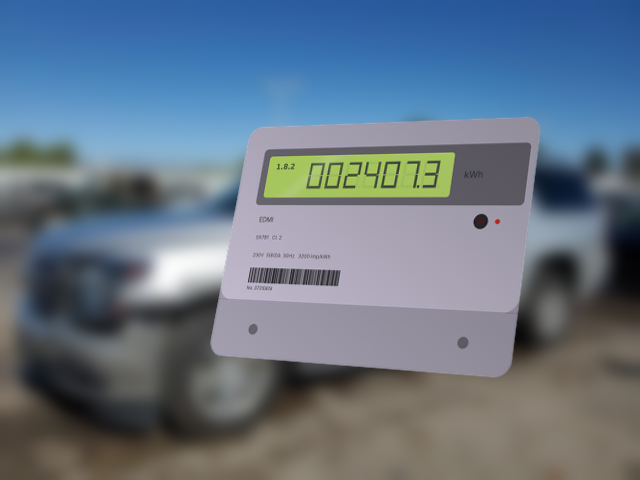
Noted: kWh 2407.3
